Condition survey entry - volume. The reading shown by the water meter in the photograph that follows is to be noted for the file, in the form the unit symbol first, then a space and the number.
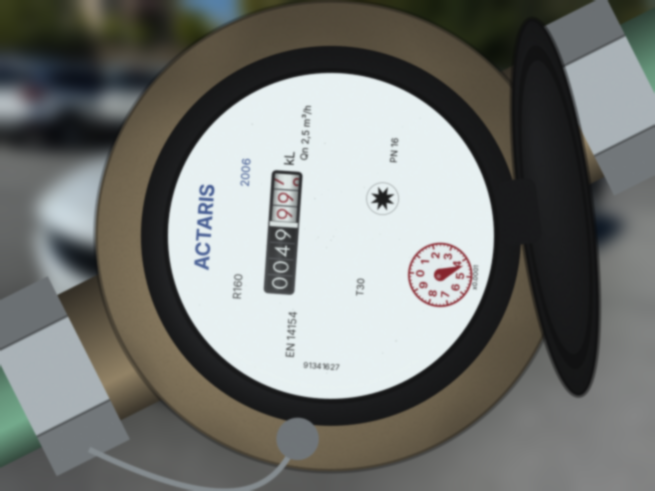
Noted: kL 49.9974
